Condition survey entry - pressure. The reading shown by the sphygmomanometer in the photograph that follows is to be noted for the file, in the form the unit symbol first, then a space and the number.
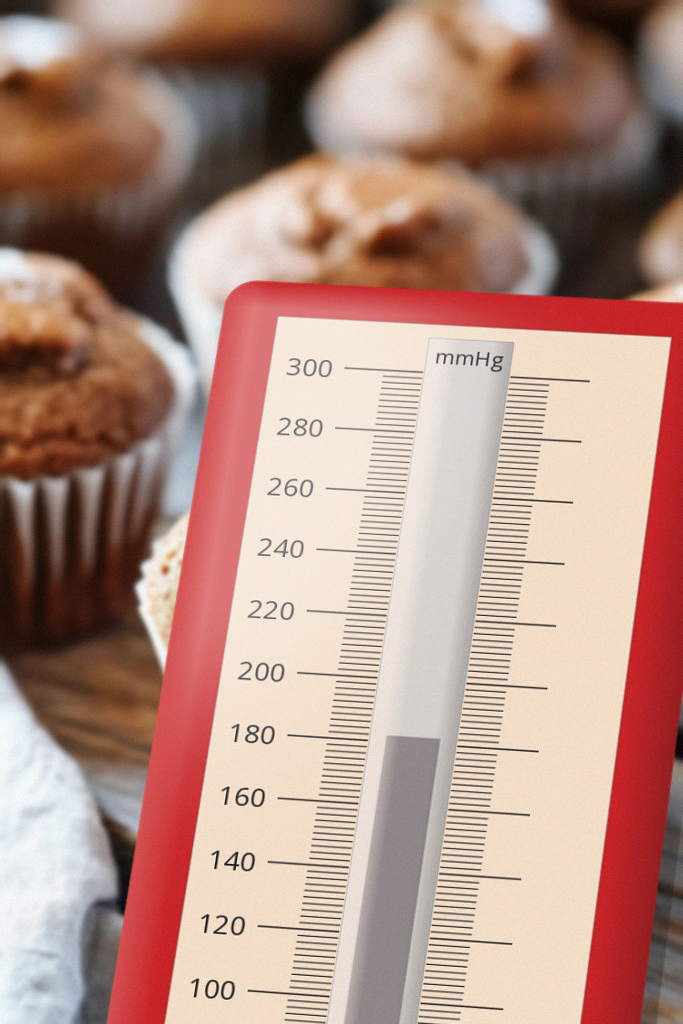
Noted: mmHg 182
